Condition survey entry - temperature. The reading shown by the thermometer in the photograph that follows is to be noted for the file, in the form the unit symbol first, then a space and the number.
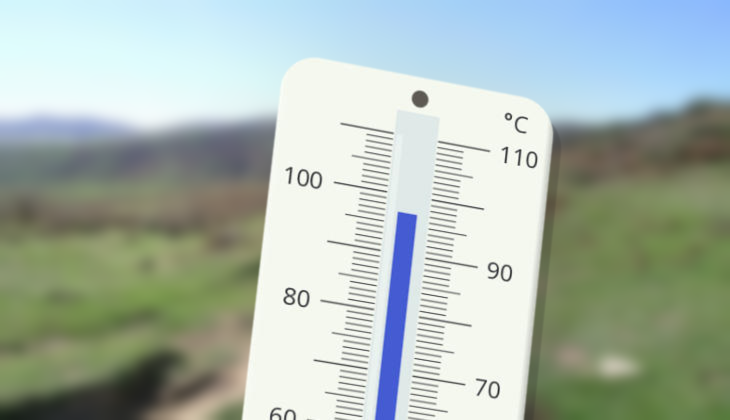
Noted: °C 97
